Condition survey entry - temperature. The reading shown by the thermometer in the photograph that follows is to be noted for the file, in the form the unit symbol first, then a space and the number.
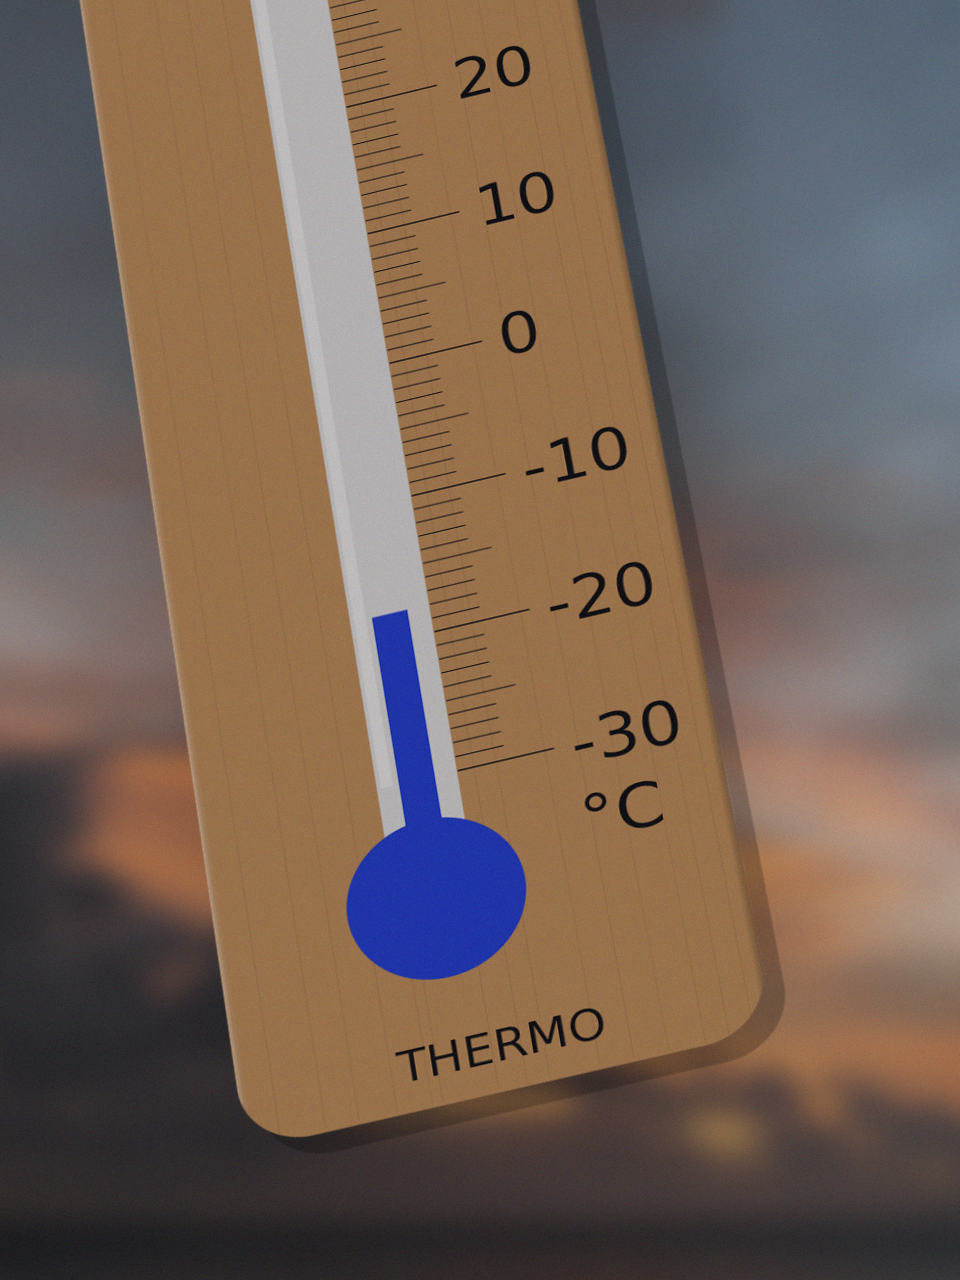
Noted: °C -18
